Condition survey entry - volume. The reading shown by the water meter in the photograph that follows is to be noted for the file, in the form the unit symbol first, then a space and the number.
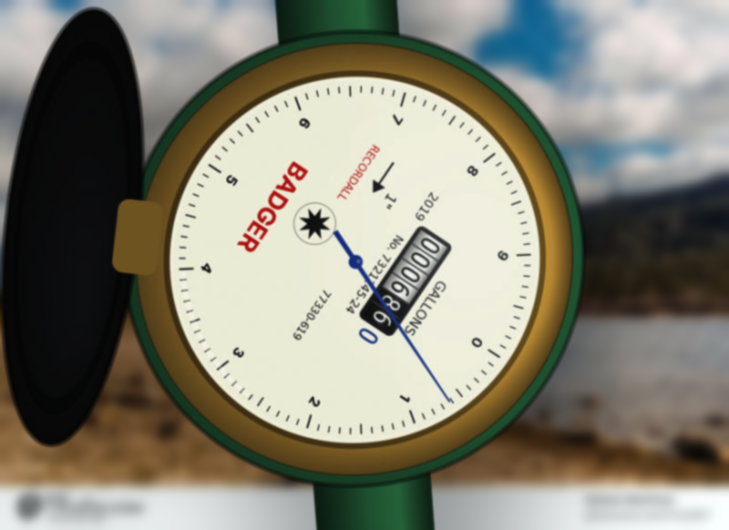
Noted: gal 6860.6
